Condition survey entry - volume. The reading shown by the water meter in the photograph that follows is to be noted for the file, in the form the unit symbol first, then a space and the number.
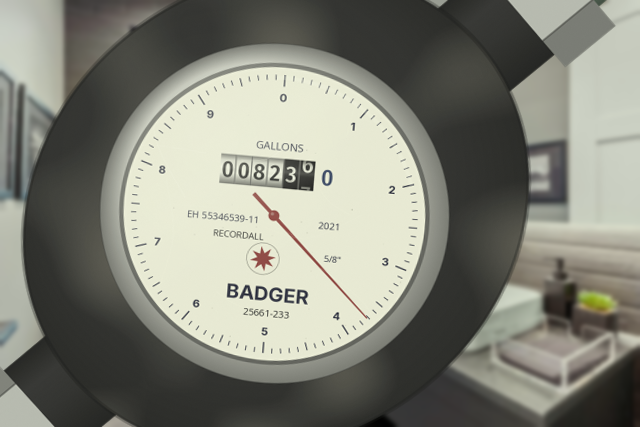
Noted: gal 82363.7
